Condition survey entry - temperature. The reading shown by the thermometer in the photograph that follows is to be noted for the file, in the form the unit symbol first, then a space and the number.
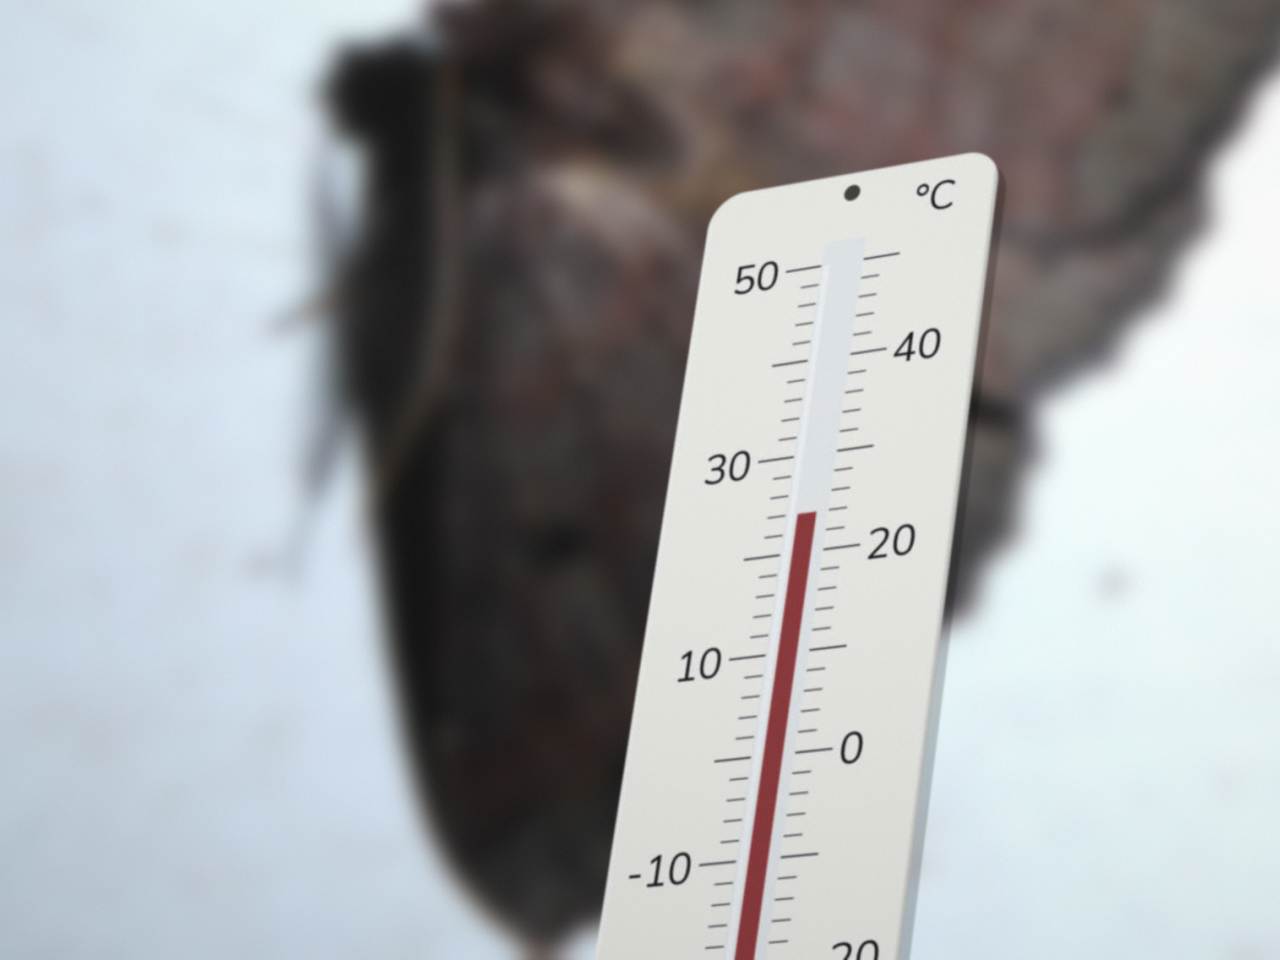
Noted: °C 24
